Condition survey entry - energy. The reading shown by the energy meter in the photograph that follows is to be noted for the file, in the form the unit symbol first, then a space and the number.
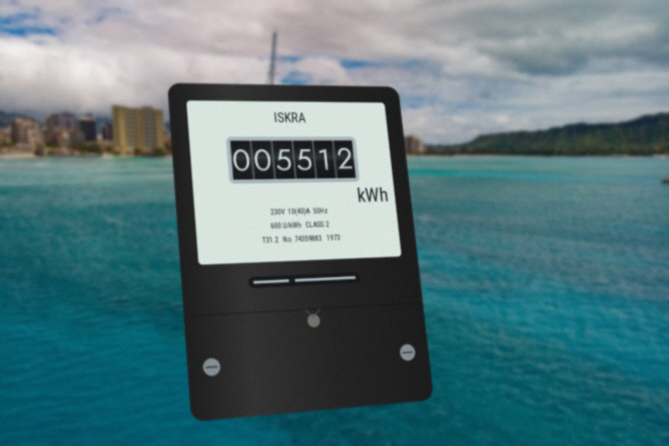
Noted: kWh 5512
